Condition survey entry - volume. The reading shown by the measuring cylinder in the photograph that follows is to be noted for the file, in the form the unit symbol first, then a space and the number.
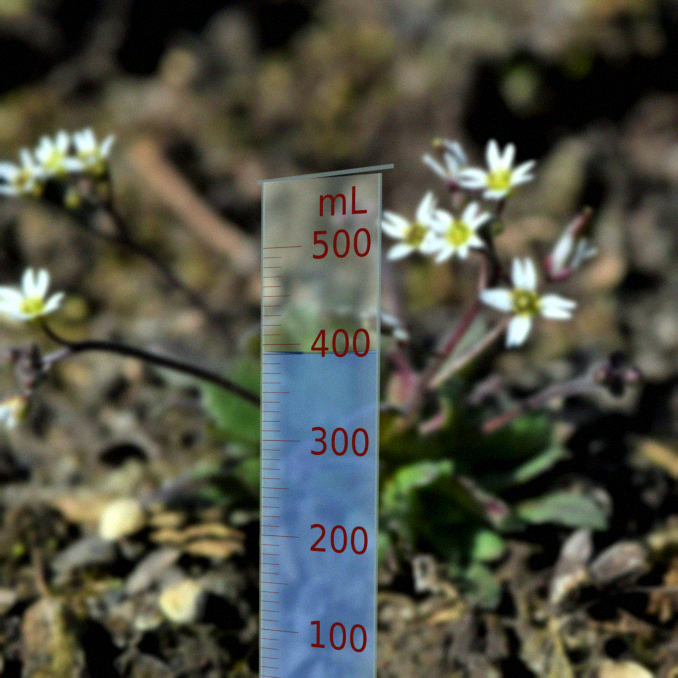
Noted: mL 390
